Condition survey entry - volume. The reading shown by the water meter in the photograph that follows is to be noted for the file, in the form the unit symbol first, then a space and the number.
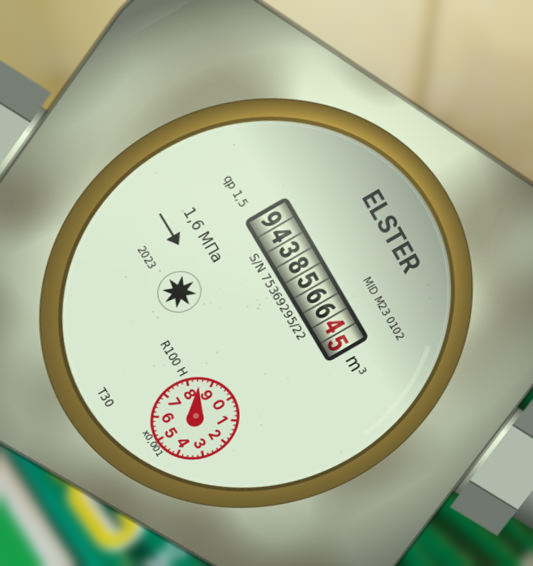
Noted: m³ 9438566.448
